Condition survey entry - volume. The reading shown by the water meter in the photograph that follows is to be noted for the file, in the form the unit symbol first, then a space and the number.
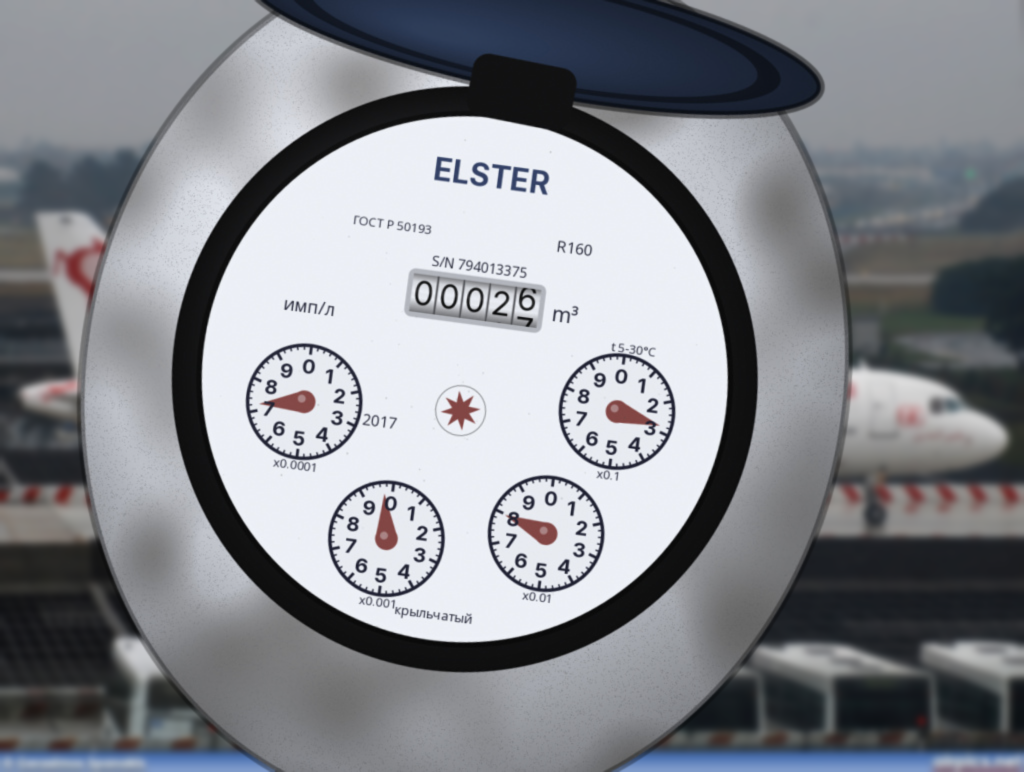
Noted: m³ 26.2797
